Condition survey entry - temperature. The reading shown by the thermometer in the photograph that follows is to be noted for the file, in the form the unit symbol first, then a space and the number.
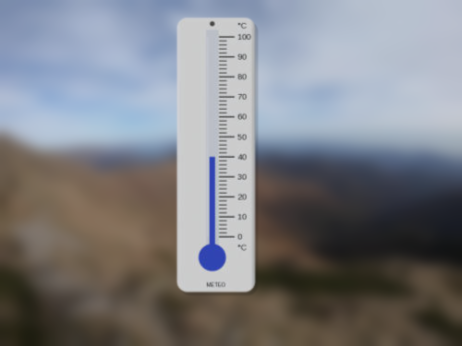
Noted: °C 40
